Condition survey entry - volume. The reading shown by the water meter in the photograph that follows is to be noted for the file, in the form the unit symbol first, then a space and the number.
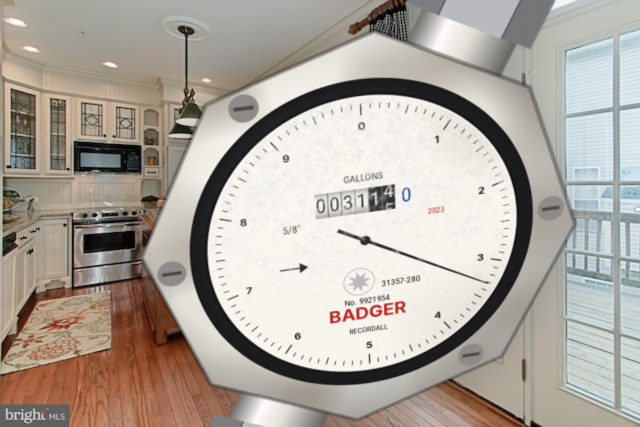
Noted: gal 31143.3
